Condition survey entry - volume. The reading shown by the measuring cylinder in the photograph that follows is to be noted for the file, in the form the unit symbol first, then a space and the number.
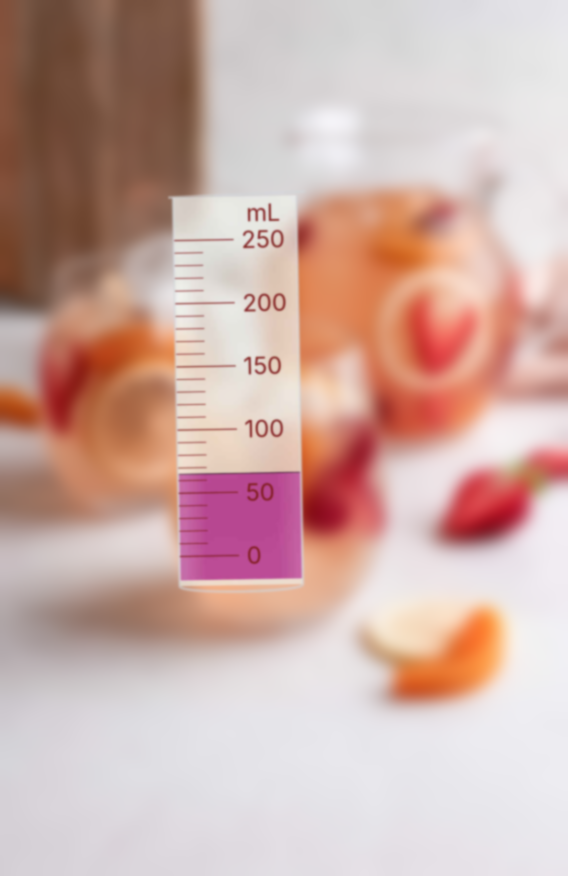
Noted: mL 65
